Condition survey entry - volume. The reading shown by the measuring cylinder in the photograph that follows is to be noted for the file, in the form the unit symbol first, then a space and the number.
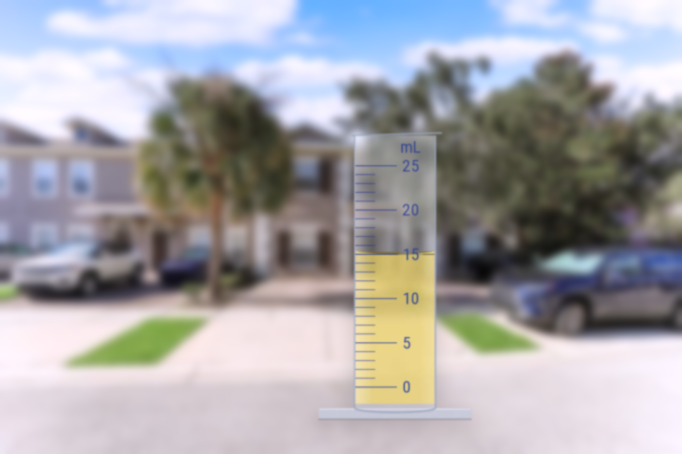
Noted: mL 15
